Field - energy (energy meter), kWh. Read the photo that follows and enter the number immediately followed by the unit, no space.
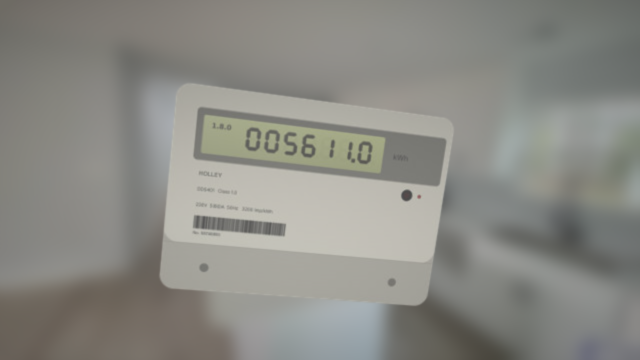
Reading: 5611.0kWh
